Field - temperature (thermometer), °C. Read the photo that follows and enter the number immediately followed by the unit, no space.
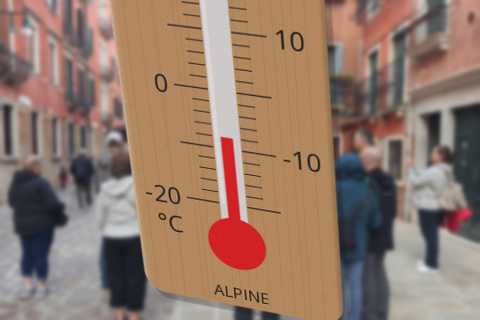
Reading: -8°C
